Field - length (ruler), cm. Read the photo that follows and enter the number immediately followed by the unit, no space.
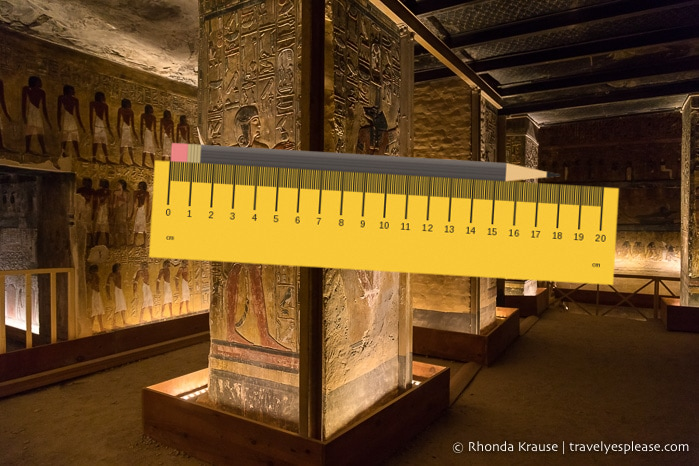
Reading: 18cm
